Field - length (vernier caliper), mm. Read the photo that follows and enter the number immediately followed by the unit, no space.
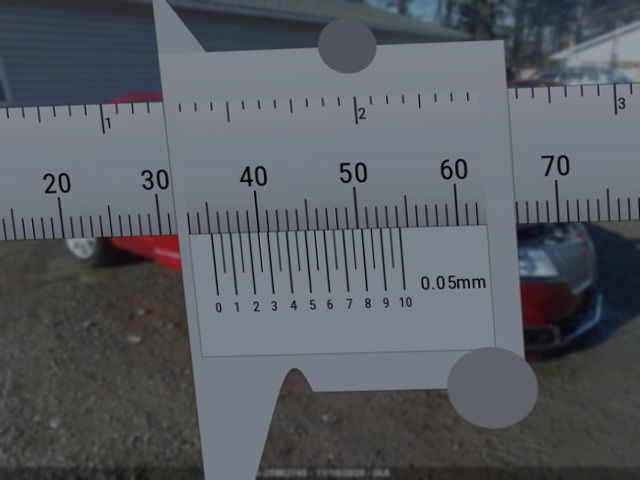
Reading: 35.2mm
